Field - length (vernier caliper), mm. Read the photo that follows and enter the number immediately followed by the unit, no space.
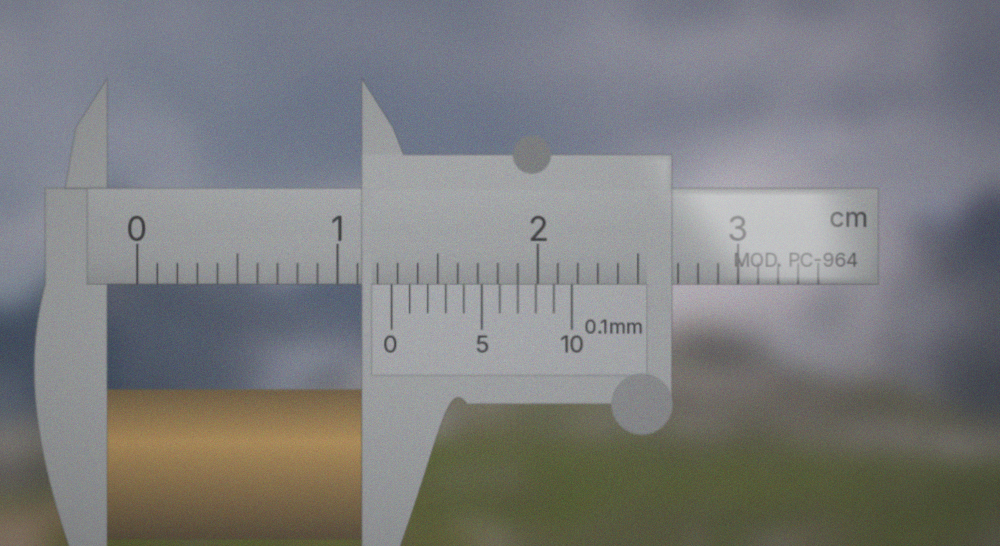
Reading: 12.7mm
